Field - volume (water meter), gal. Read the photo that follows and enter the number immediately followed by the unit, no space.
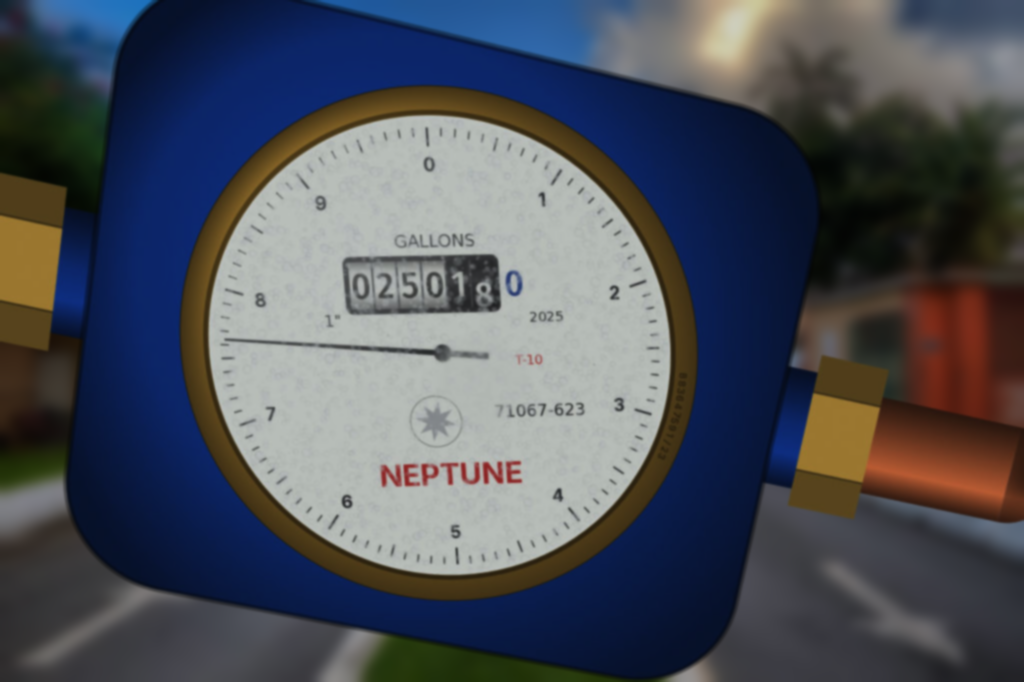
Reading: 250177.6gal
